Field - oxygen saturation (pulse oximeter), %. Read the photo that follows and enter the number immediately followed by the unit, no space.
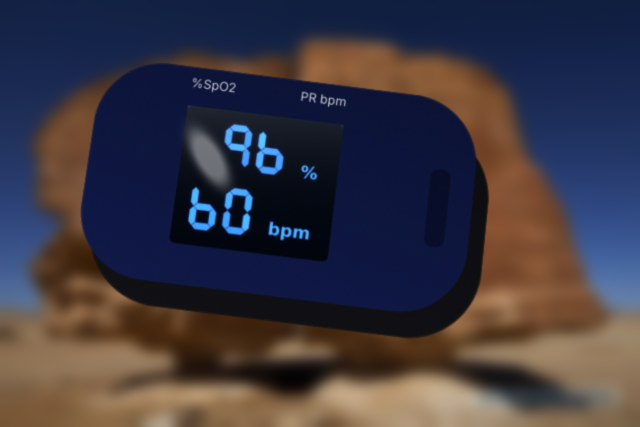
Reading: 96%
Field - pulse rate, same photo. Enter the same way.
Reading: 60bpm
